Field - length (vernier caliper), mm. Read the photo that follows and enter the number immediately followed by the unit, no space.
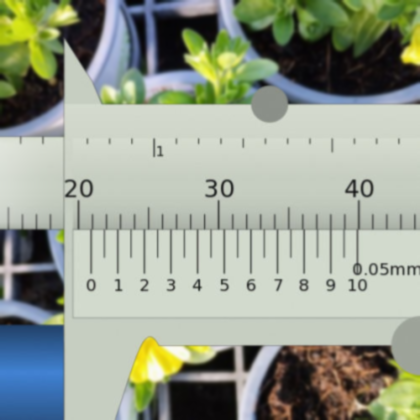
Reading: 20.9mm
